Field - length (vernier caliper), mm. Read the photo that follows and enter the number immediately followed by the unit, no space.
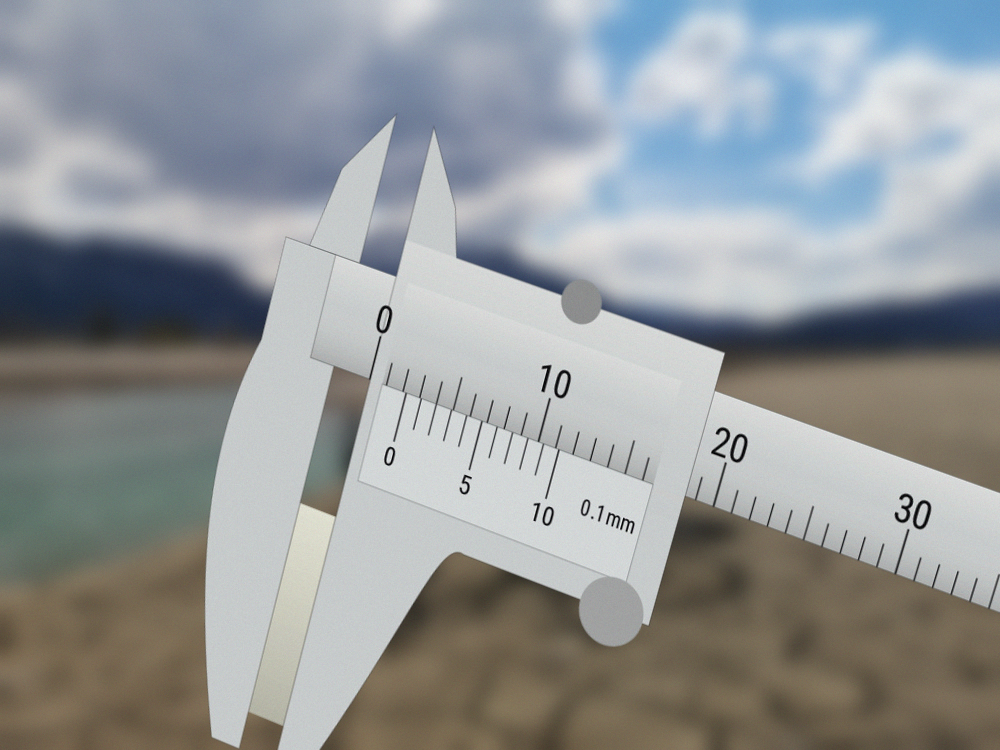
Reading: 2.2mm
